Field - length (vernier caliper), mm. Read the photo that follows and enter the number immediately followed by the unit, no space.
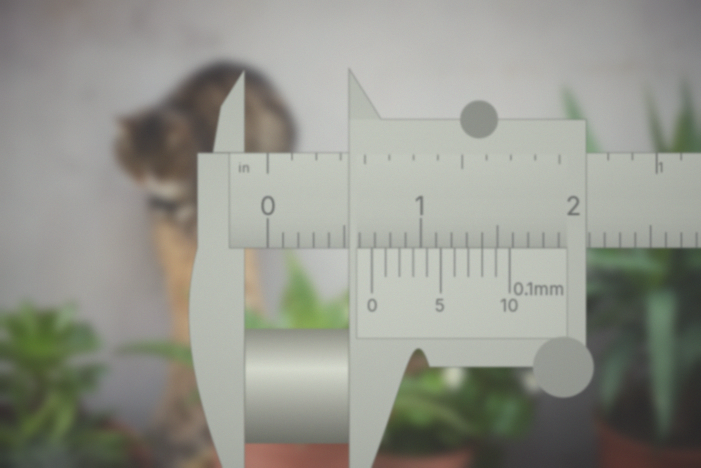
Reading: 6.8mm
